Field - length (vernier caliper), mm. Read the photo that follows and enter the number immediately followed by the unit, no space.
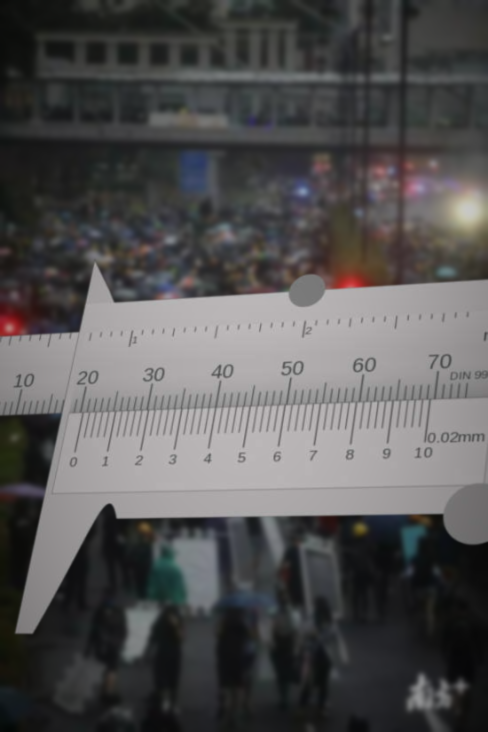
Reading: 20.4mm
